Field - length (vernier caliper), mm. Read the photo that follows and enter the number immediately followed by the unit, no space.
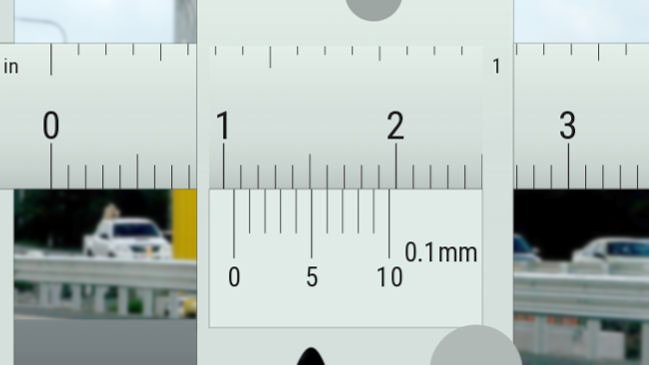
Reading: 10.6mm
